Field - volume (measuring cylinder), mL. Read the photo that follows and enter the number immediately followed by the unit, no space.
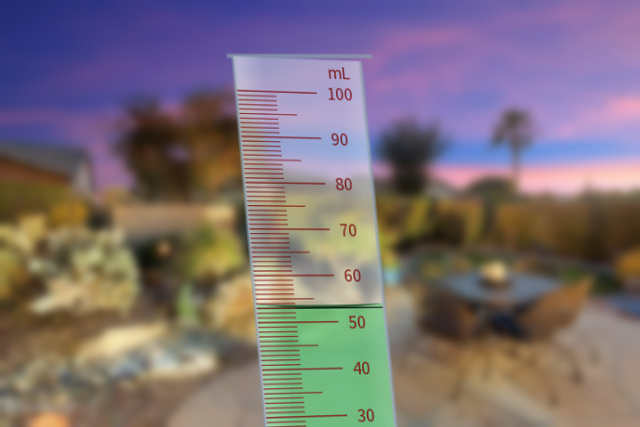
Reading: 53mL
